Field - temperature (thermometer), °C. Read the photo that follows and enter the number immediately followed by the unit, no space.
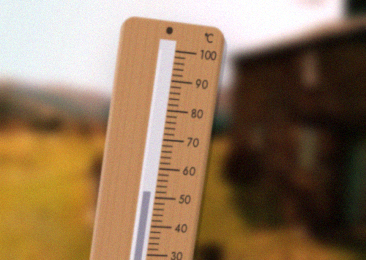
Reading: 52°C
